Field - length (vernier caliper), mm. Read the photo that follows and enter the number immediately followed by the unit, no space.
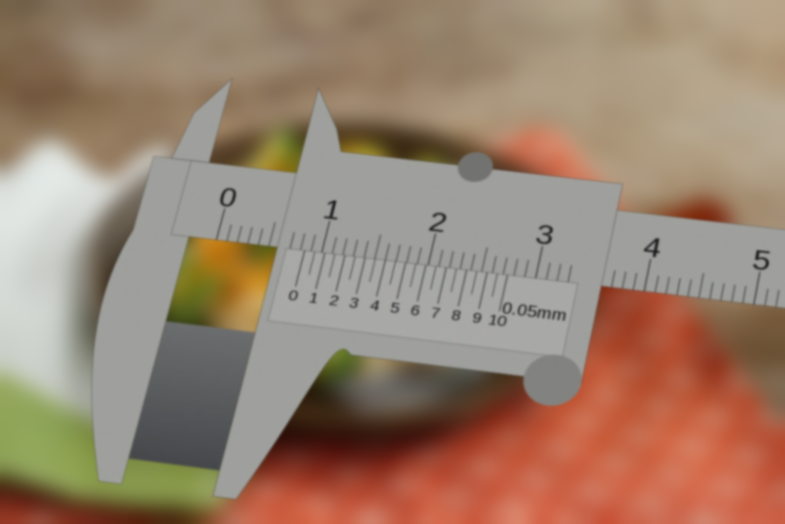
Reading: 8.4mm
